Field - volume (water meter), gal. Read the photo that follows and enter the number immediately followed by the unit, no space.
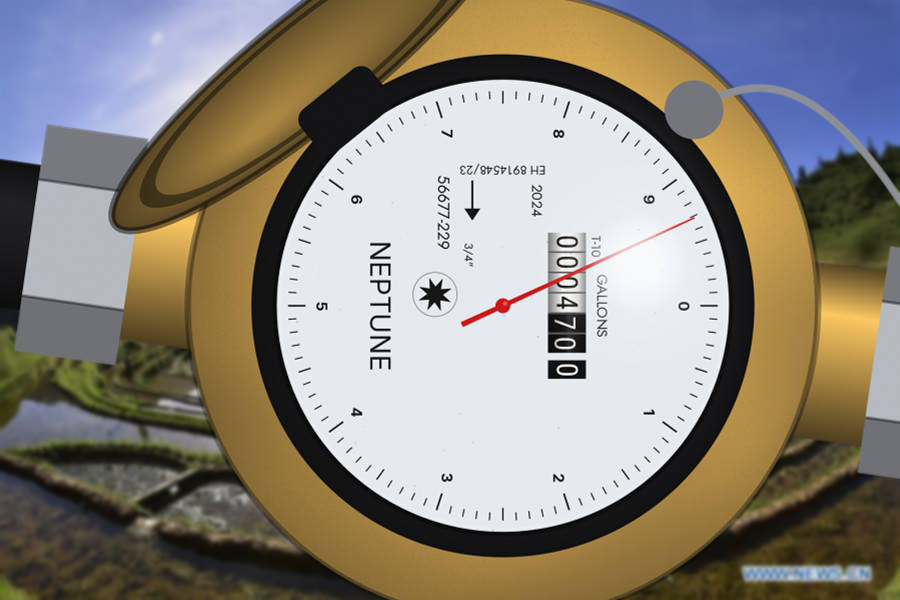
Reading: 4699.3gal
